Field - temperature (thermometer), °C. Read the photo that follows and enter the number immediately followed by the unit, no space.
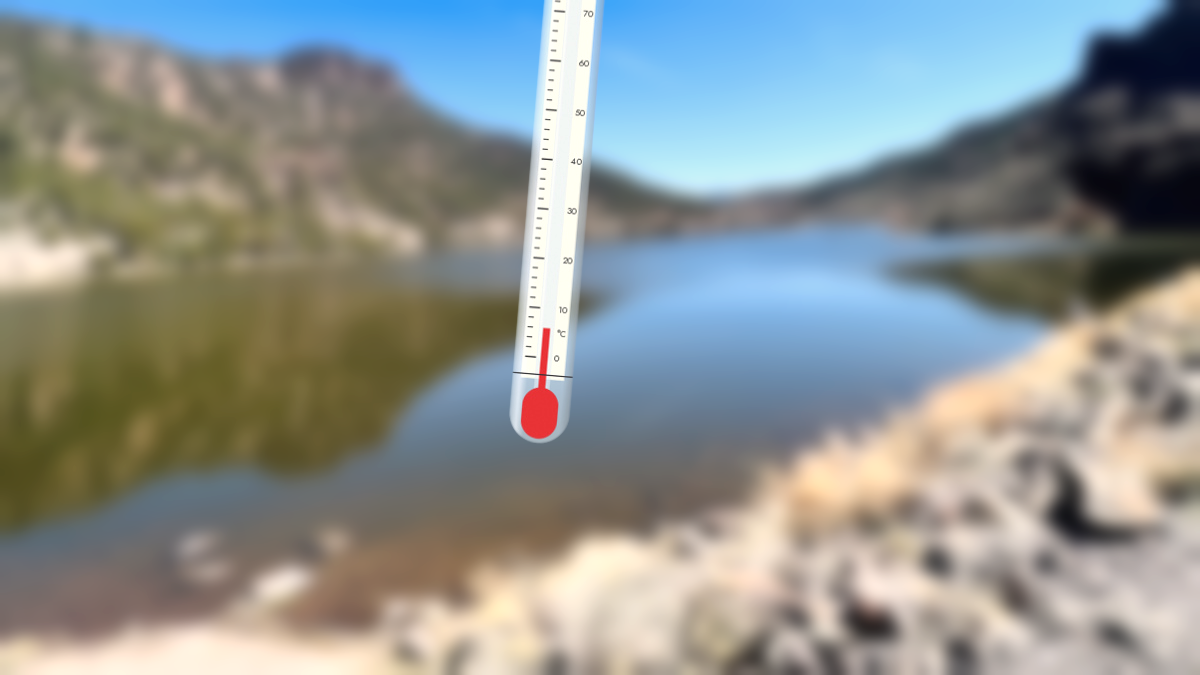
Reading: 6°C
